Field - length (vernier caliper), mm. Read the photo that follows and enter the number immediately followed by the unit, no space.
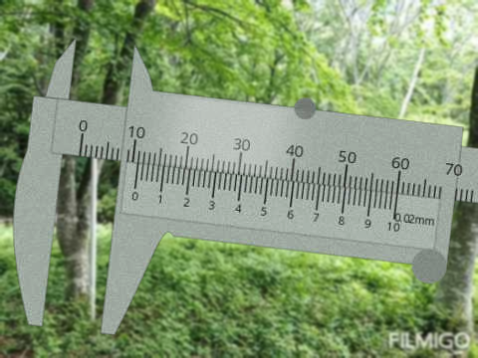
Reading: 11.0mm
